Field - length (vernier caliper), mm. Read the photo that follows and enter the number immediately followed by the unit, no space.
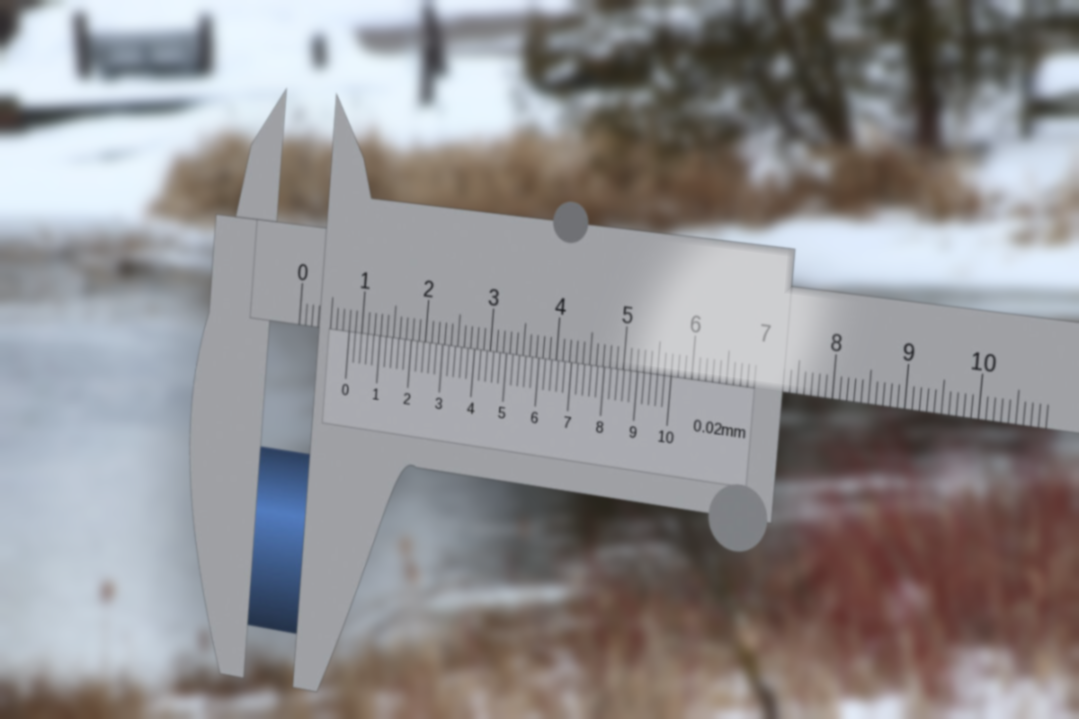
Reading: 8.0mm
